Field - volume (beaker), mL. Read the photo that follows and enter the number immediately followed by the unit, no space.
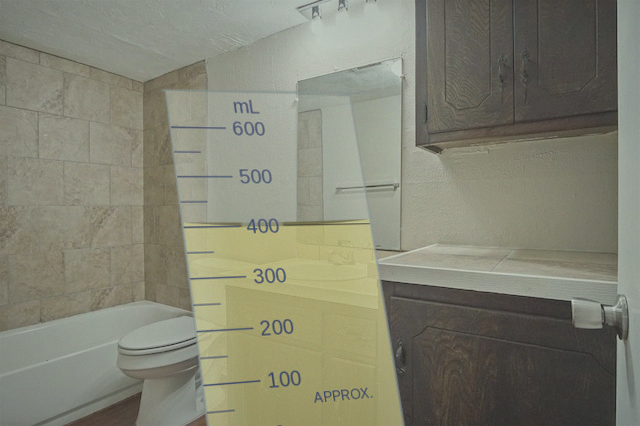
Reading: 400mL
